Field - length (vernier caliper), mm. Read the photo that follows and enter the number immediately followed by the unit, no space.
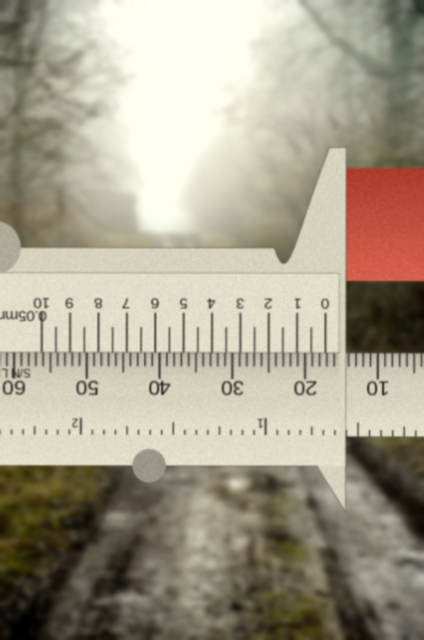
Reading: 17.2mm
